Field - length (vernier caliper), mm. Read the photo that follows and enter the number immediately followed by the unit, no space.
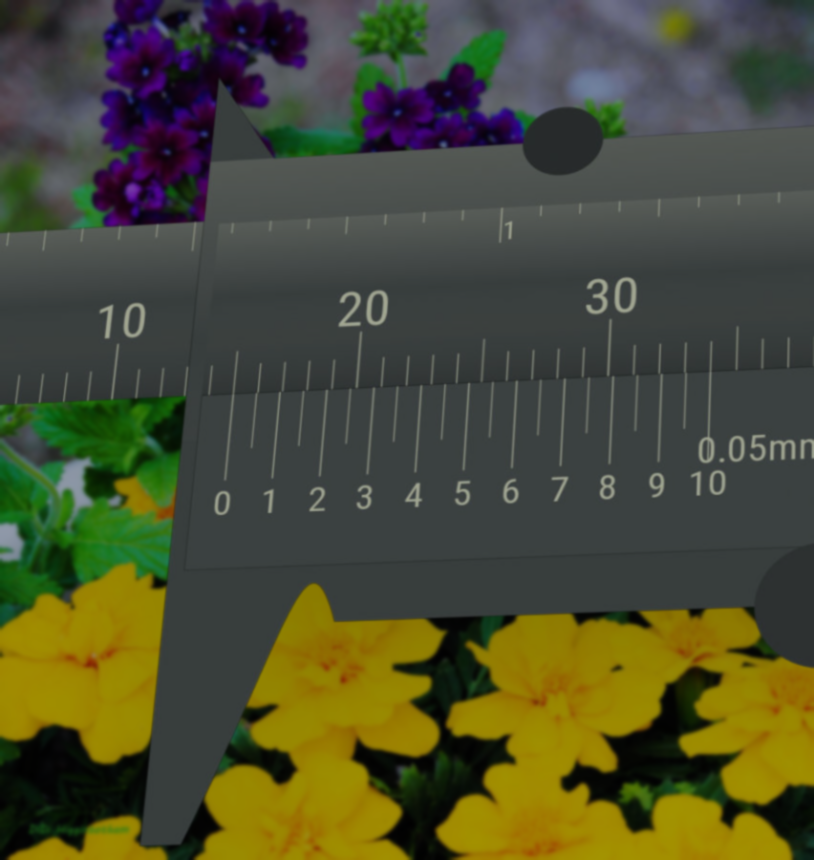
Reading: 15.0mm
